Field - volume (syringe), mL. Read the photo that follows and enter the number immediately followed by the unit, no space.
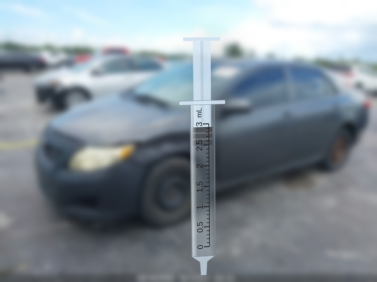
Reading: 2.5mL
